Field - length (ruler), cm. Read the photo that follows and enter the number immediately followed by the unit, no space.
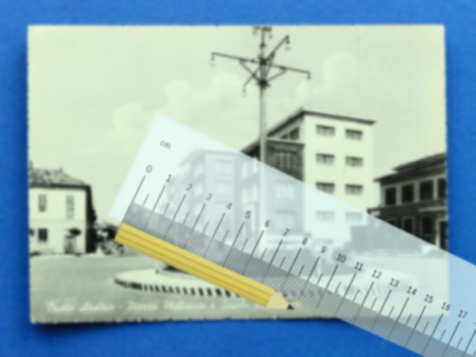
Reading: 9cm
